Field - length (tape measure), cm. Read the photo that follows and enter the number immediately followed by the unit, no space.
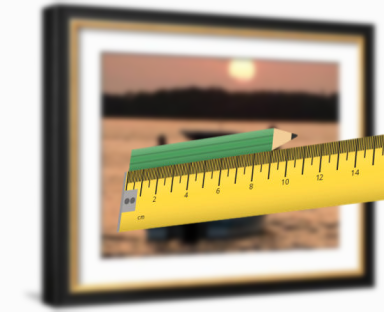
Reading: 10.5cm
